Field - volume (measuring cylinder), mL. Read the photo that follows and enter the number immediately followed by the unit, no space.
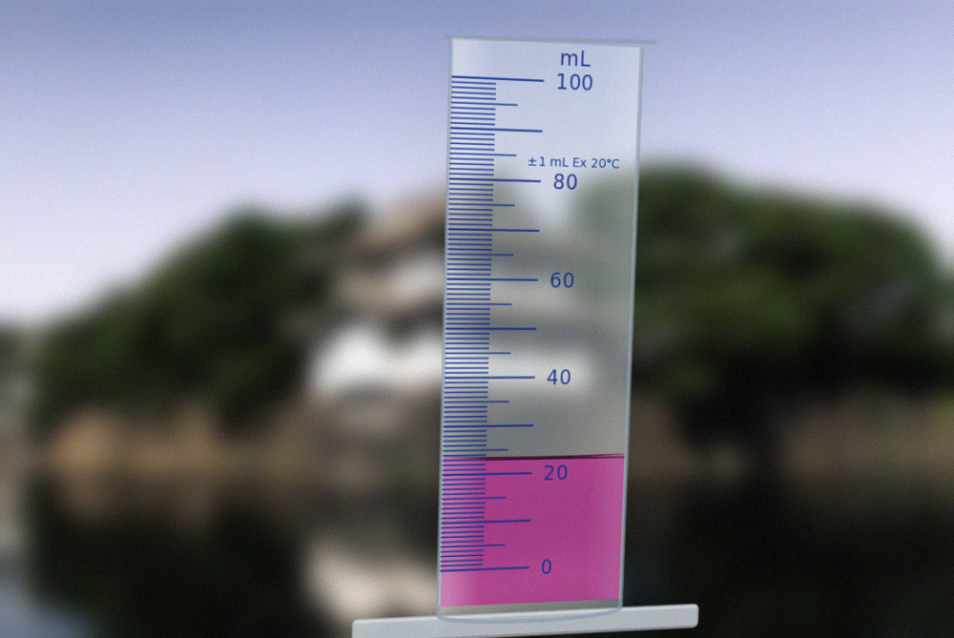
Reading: 23mL
